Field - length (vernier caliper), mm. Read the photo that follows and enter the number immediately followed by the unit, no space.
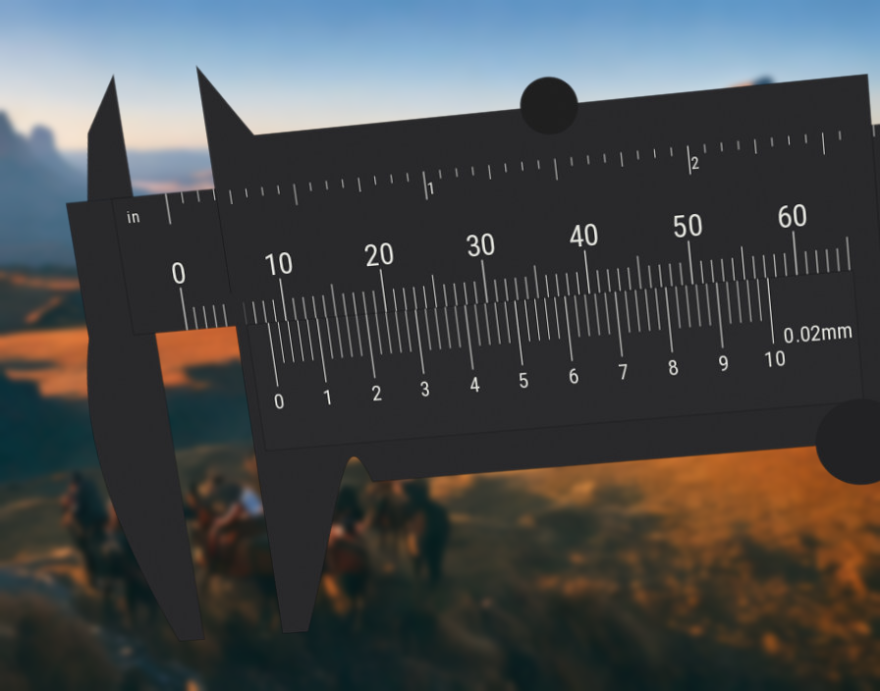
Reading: 8.2mm
